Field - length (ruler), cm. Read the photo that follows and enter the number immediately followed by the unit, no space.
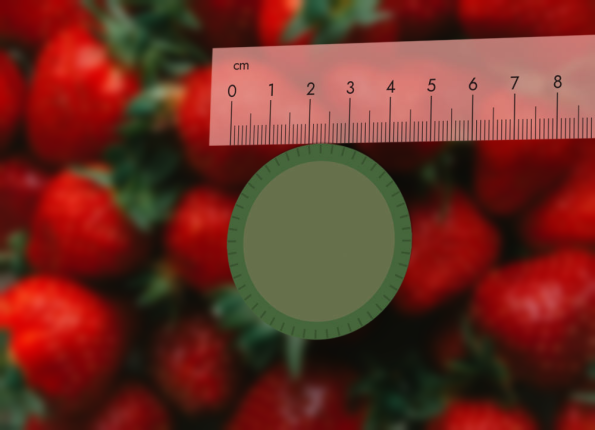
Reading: 4.6cm
